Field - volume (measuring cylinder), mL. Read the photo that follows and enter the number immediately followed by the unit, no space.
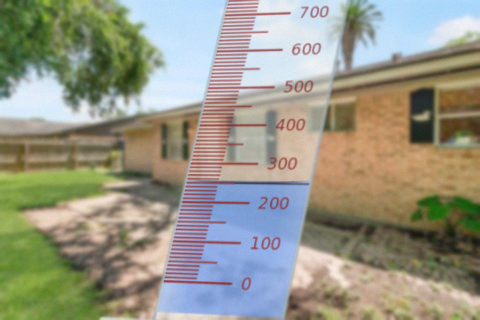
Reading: 250mL
